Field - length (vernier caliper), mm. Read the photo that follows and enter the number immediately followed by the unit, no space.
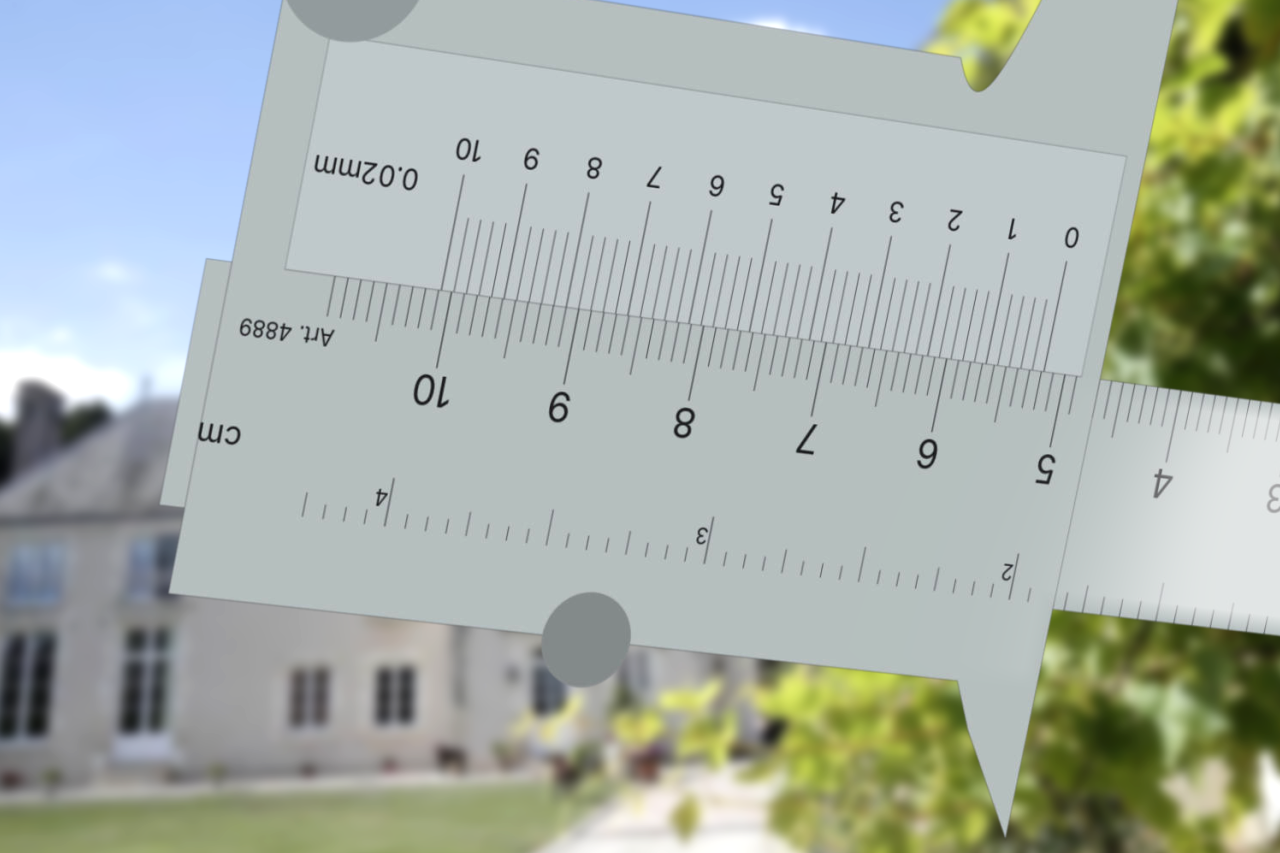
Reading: 51.8mm
